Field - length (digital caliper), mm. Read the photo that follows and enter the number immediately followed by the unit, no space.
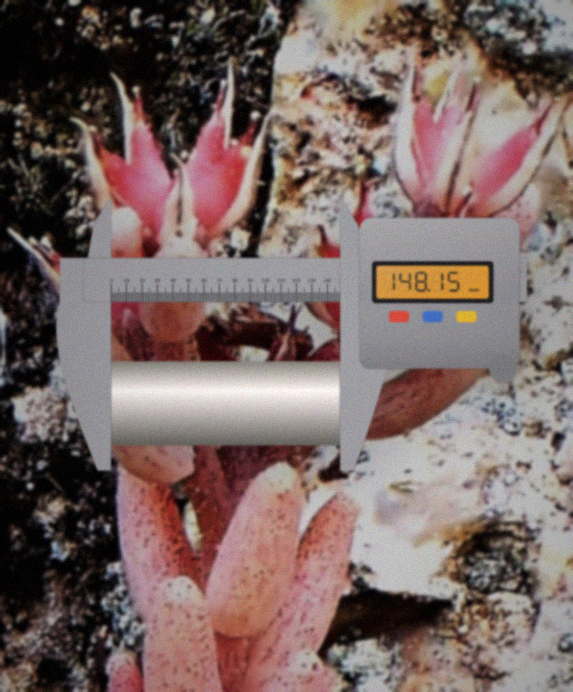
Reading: 148.15mm
